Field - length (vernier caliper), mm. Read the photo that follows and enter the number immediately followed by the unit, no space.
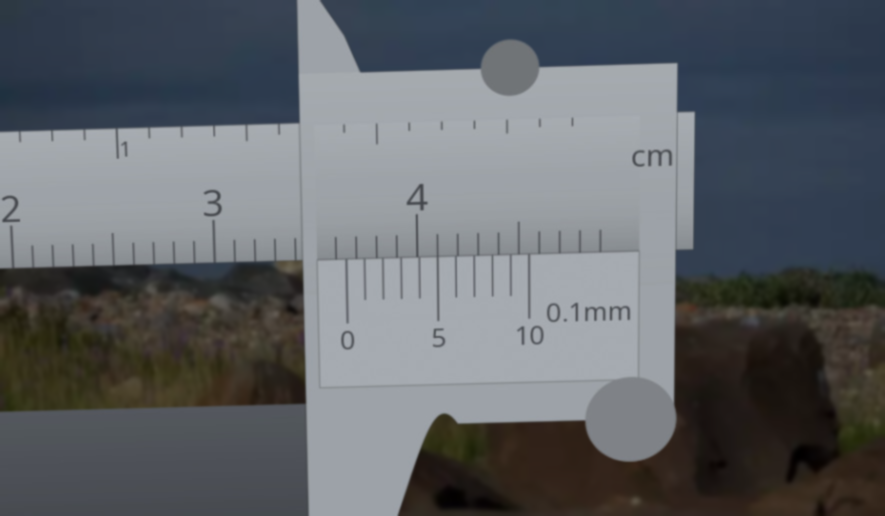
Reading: 36.5mm
